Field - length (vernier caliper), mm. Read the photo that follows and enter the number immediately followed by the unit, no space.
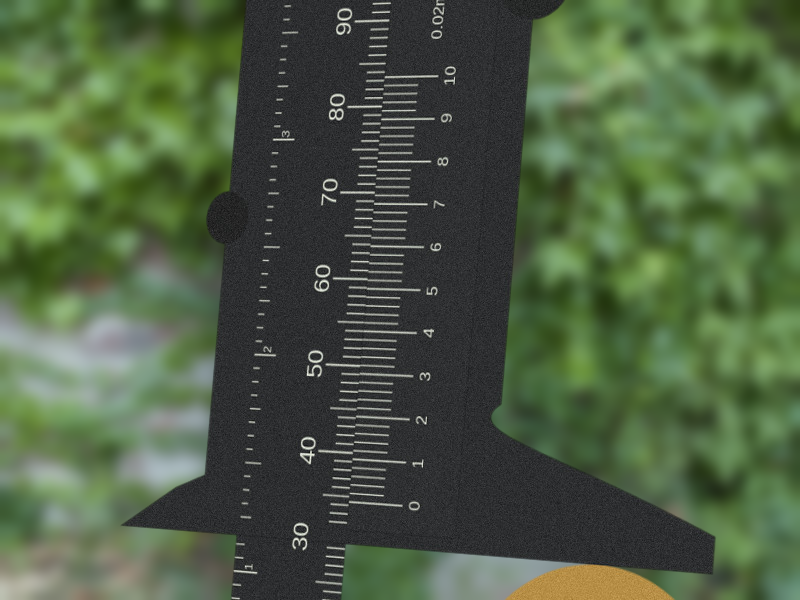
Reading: 34.4mm
